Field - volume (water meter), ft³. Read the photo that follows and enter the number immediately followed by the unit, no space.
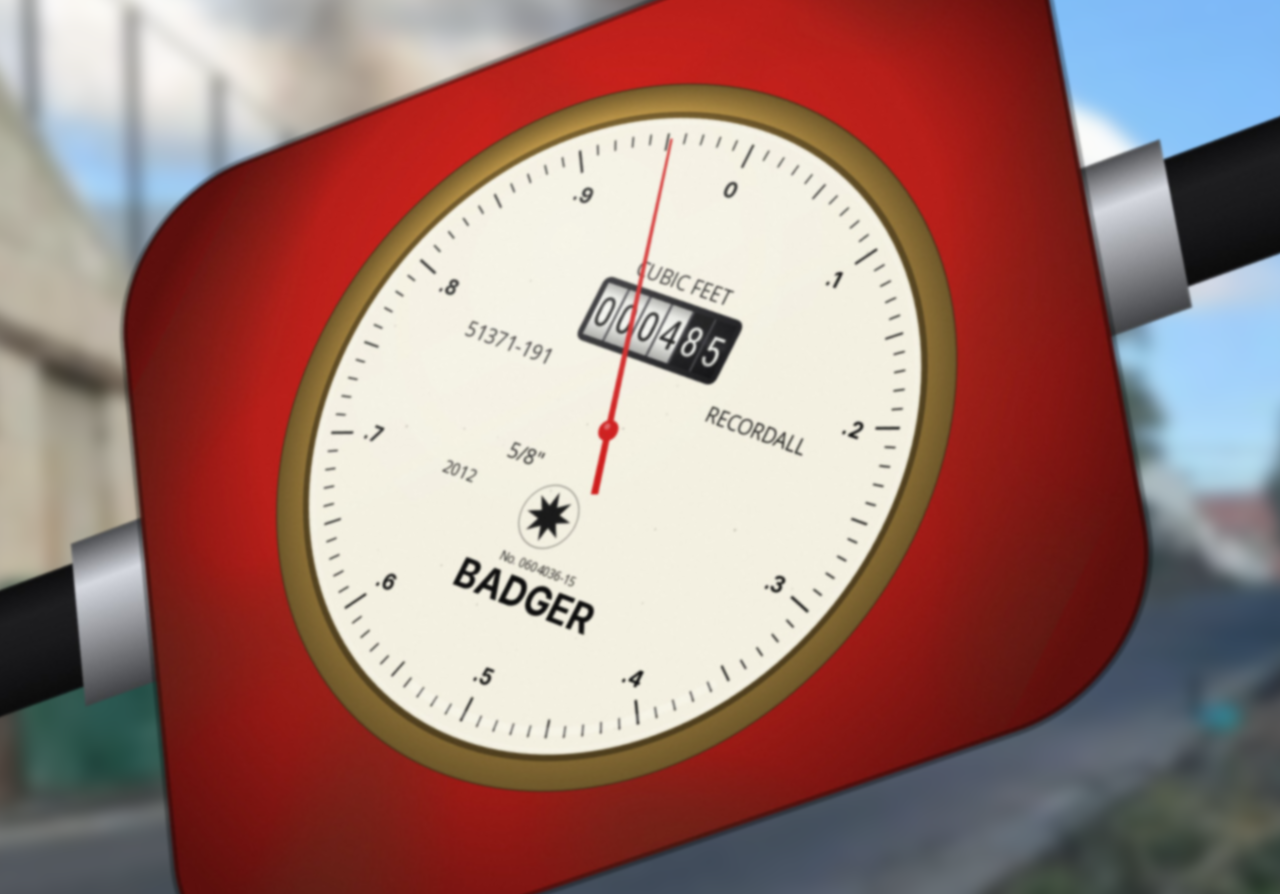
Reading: 484.95ft³
